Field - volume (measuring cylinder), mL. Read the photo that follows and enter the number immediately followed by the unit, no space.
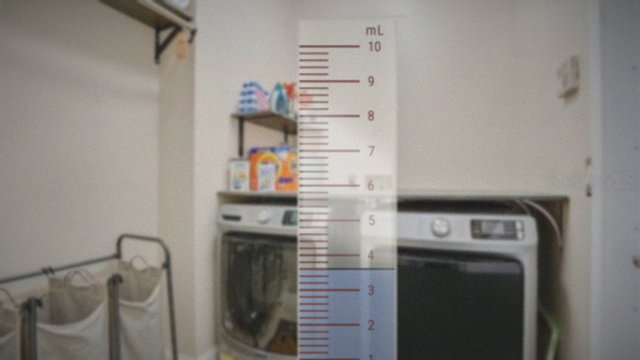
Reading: 3.6mL
